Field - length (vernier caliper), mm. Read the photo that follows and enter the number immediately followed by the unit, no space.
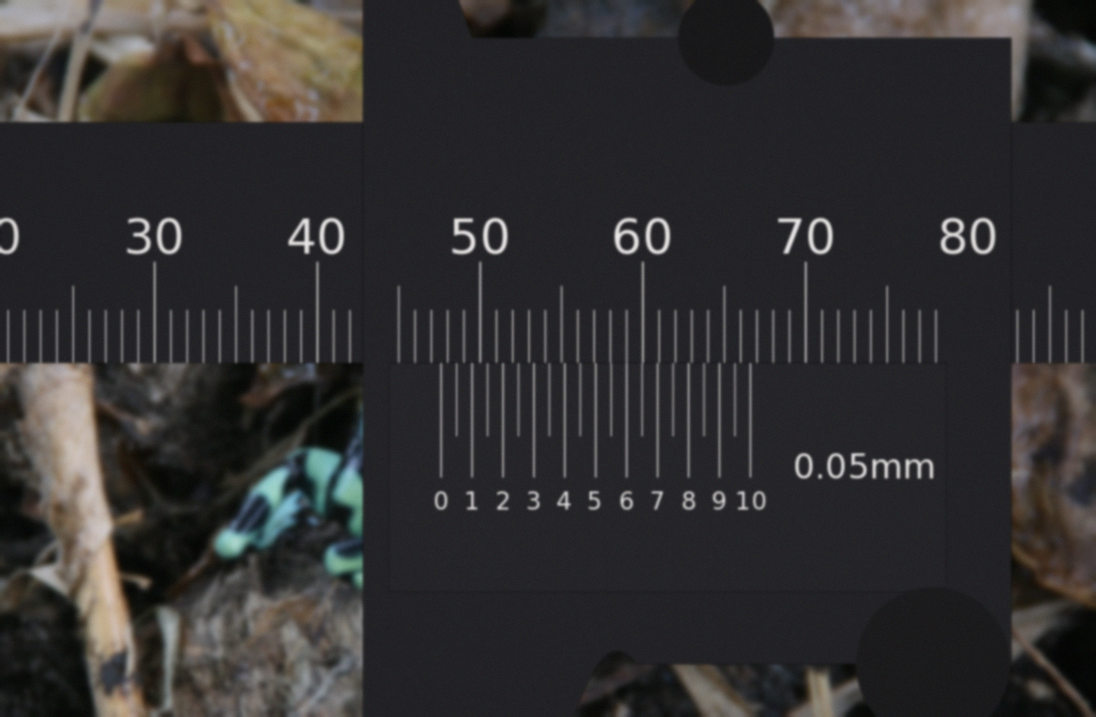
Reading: 47.6mm
